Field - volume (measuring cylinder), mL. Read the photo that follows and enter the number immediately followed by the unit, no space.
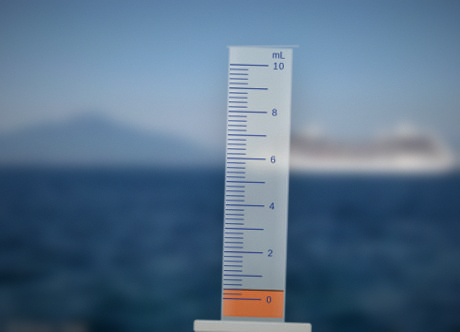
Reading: 0.4mL
